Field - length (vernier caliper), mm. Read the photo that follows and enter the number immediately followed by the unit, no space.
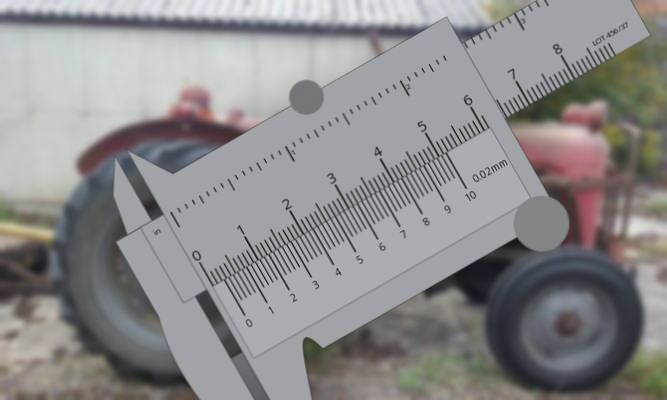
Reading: 2.5mm
